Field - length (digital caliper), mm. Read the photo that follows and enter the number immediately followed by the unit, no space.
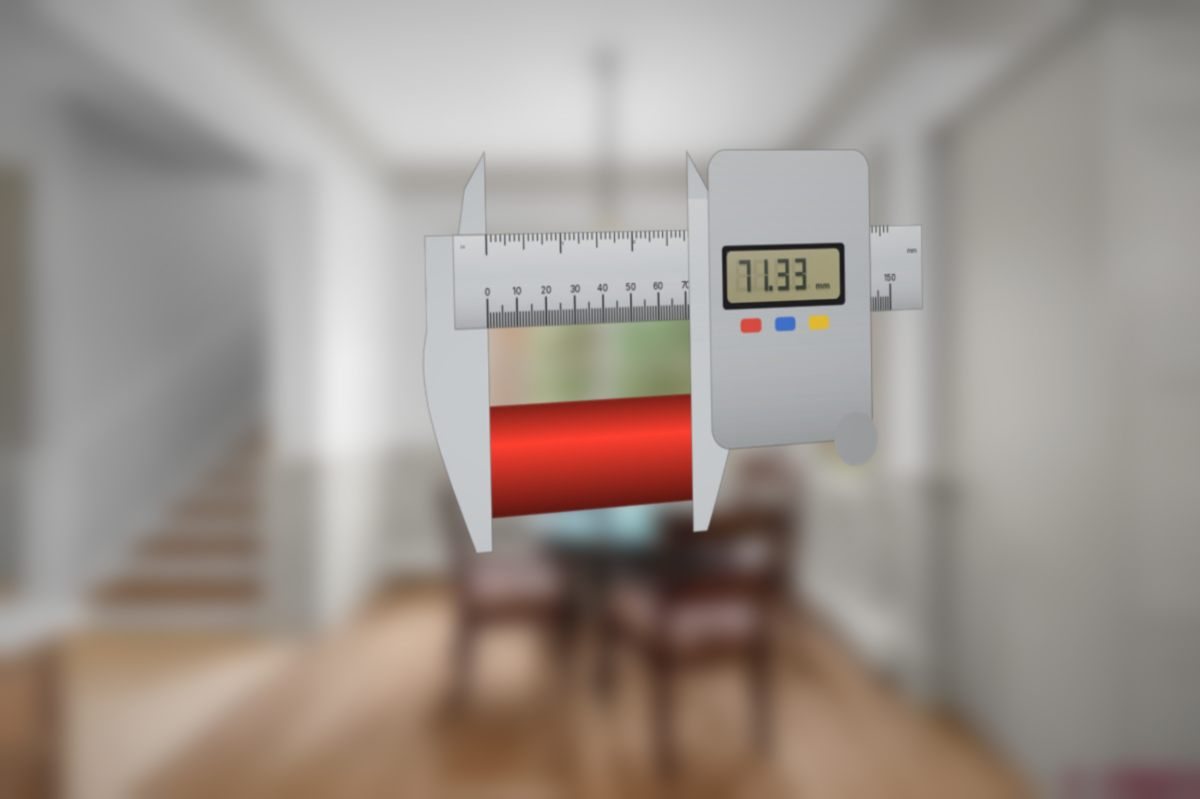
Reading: 71.33mm
